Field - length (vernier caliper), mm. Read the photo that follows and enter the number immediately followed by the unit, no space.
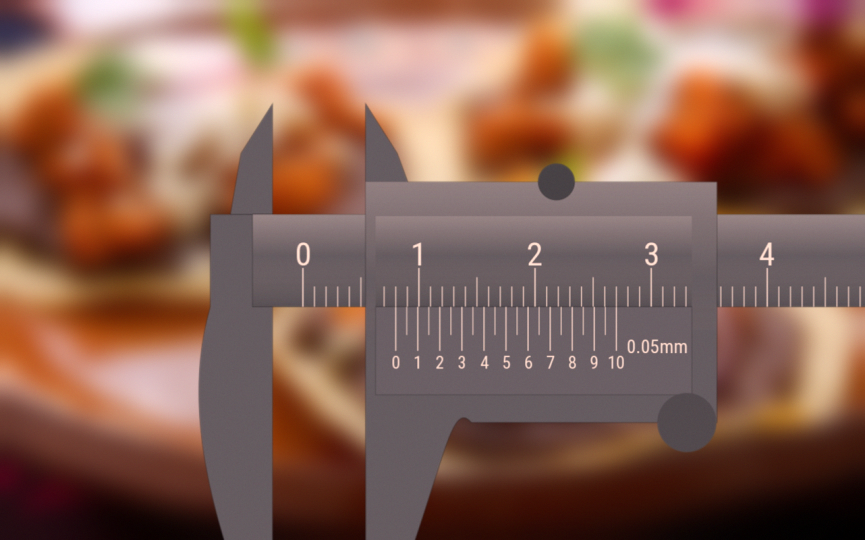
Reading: 8.0mm
